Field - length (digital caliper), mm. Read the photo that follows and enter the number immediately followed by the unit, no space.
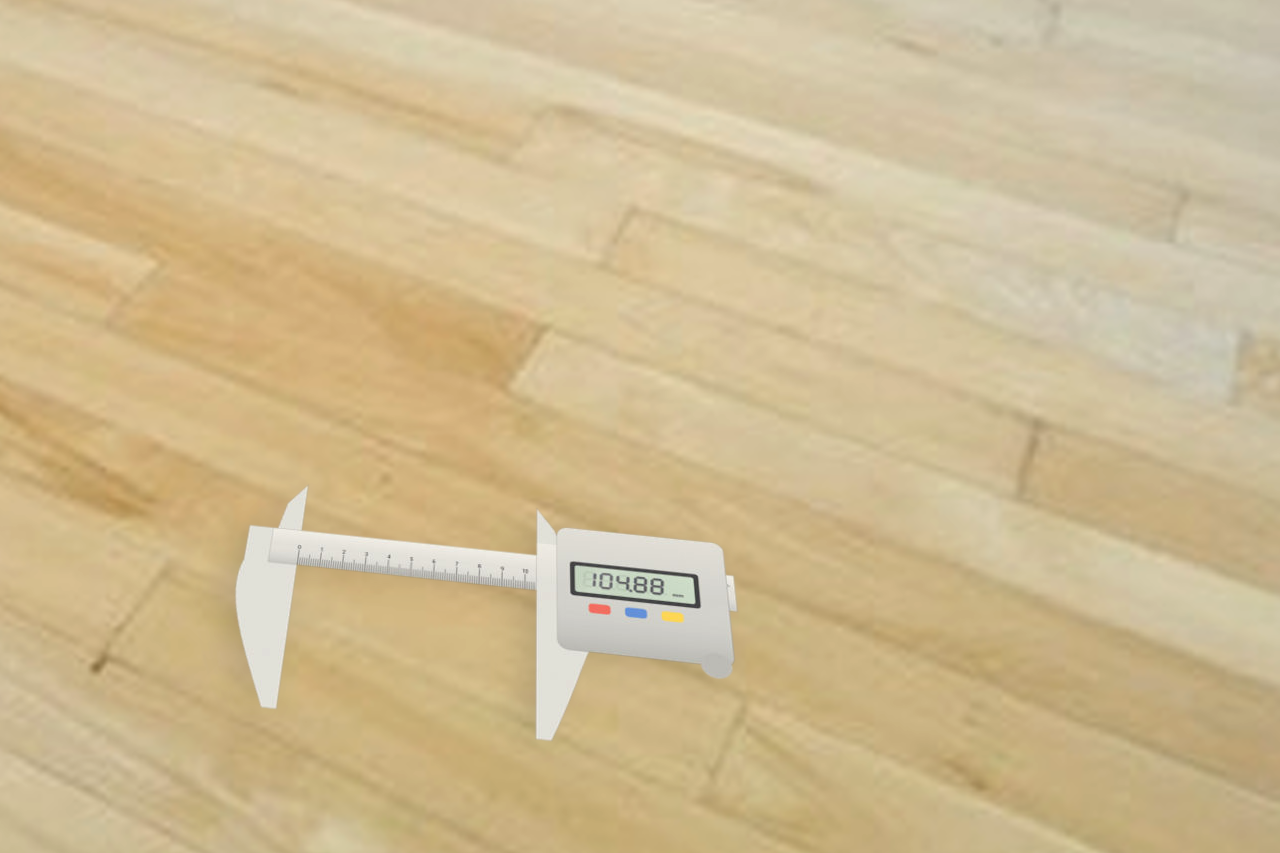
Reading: 104.88mm
